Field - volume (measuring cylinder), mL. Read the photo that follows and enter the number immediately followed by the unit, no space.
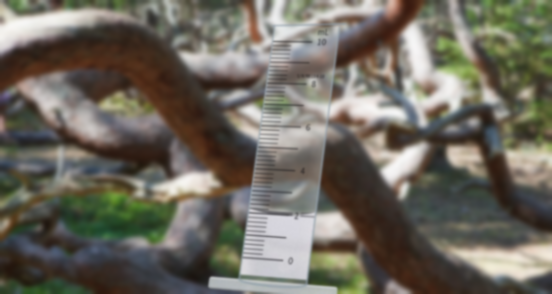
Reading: 2mL
